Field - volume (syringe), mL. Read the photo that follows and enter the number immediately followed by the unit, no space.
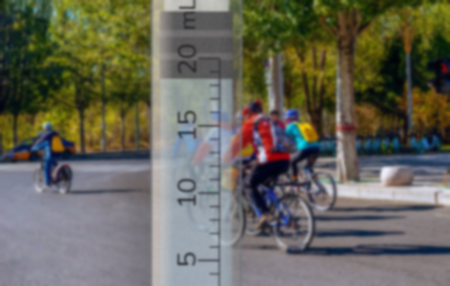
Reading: 18.5mL
